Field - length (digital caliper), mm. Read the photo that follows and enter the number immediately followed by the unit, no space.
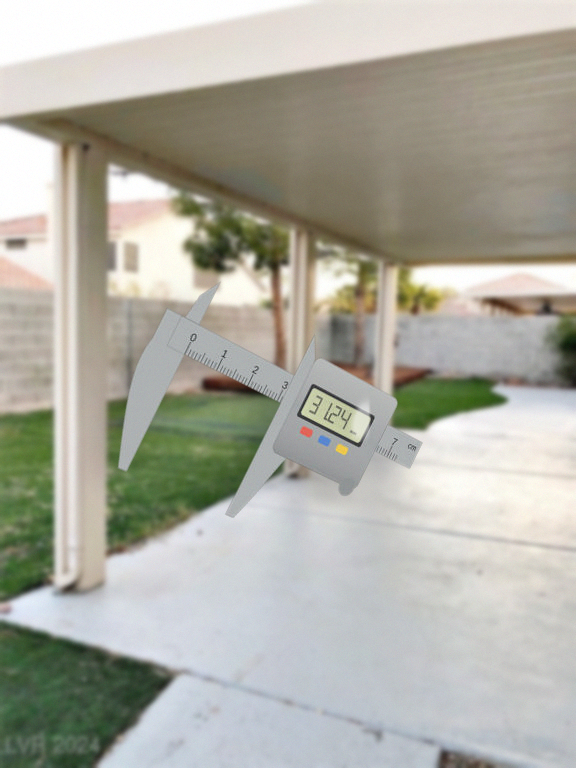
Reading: 31.24mm
